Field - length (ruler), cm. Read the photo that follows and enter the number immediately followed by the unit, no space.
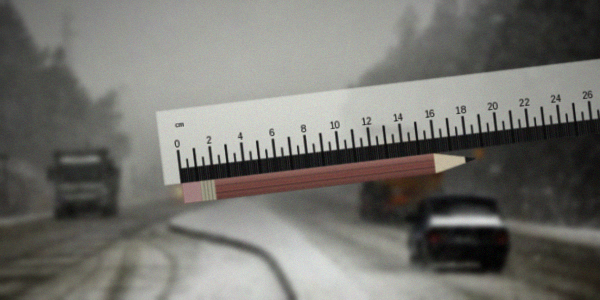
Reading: 18.5cm
